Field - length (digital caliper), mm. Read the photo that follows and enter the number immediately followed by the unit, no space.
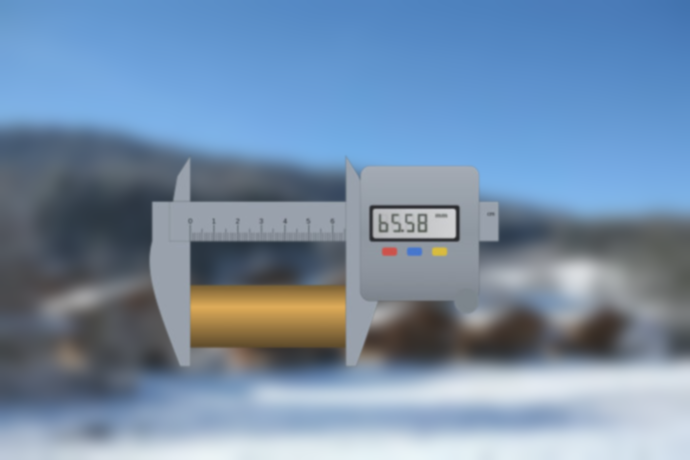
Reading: 65.58mm
